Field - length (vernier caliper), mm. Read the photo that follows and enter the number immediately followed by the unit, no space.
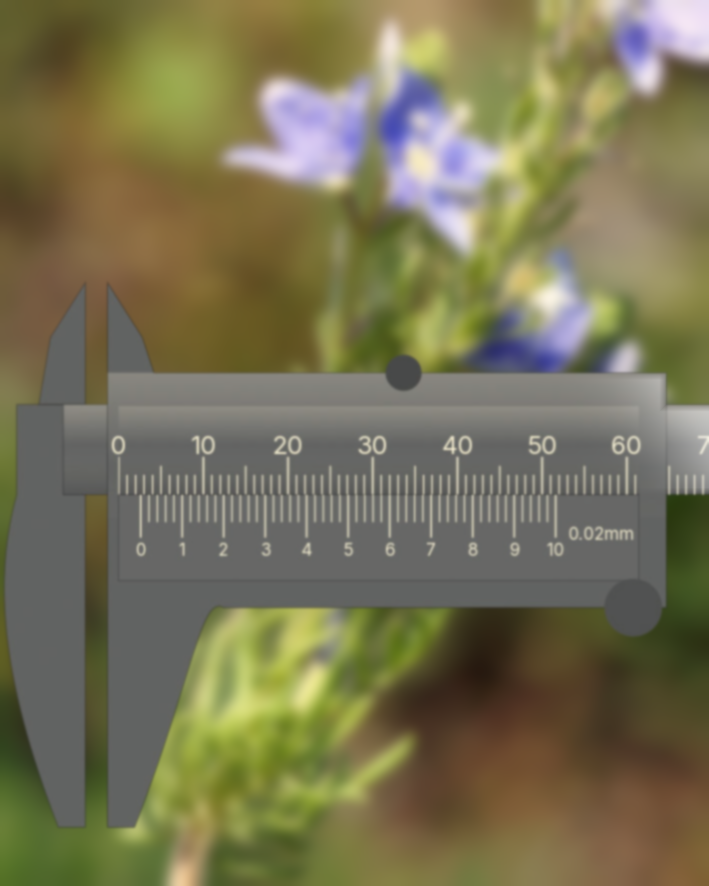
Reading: 2.6mm
